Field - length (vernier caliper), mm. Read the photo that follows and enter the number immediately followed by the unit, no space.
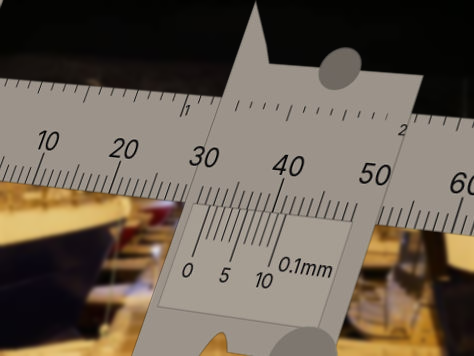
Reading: 32.6mm
